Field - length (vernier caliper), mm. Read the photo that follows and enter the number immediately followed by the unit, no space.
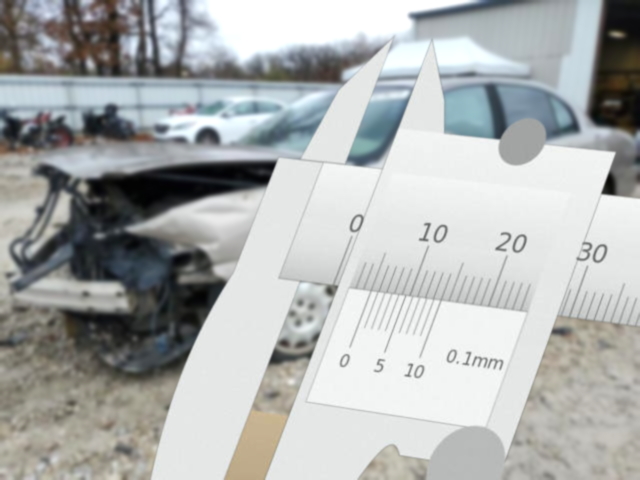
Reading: 5.0mm
